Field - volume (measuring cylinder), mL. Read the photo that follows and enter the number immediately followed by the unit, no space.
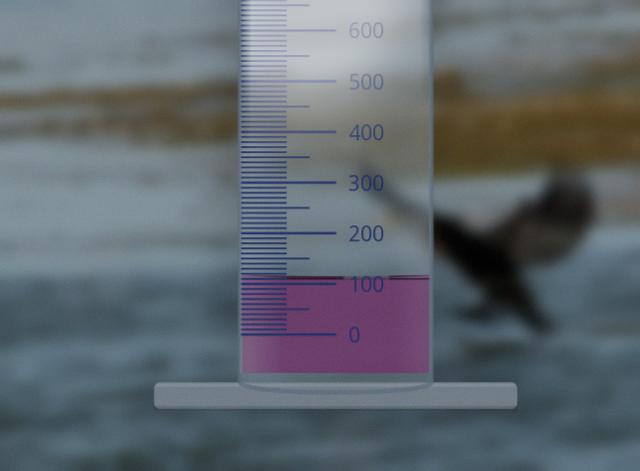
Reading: 110mL
